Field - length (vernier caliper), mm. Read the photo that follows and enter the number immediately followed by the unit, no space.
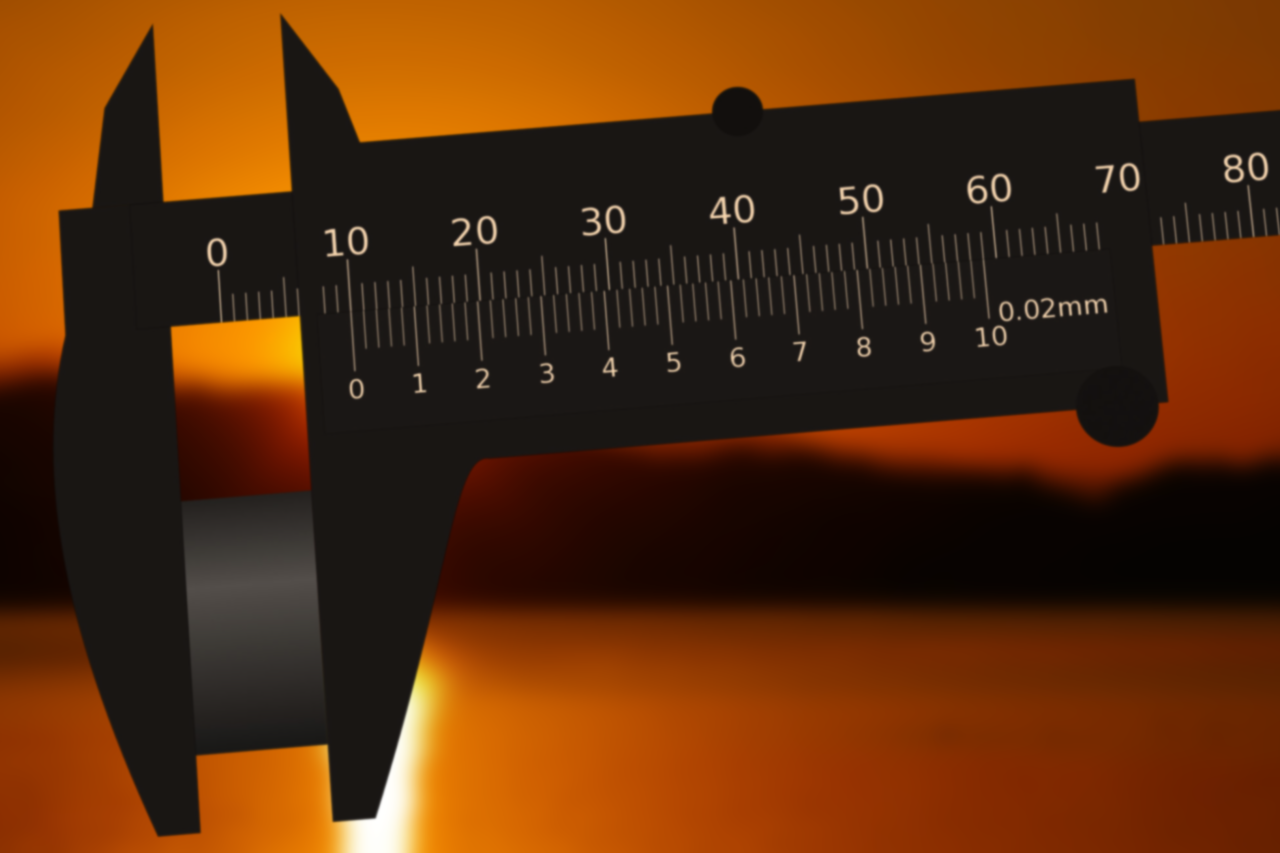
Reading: 10.0mm
